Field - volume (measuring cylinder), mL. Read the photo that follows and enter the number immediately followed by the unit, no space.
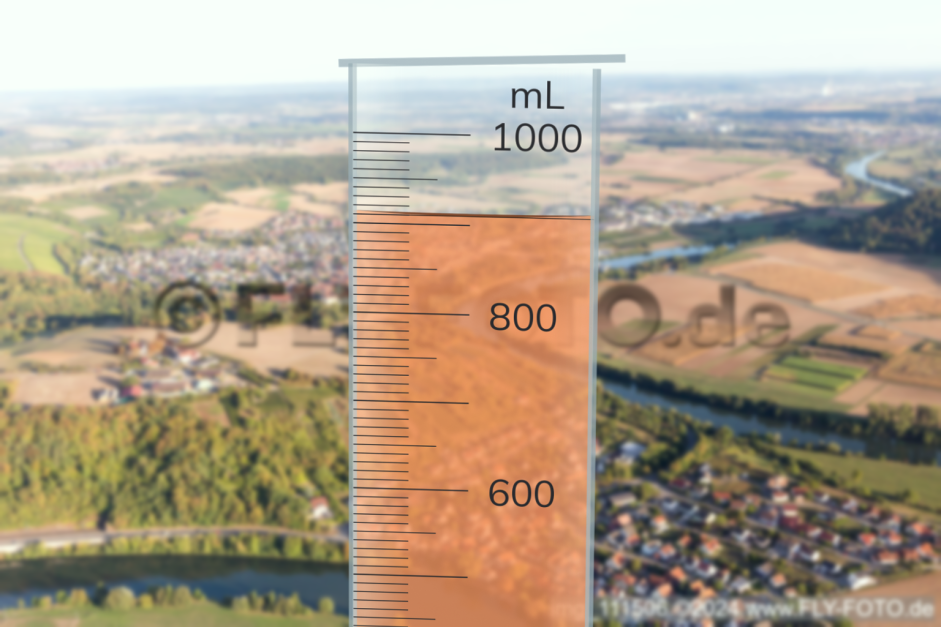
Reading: 910mL
